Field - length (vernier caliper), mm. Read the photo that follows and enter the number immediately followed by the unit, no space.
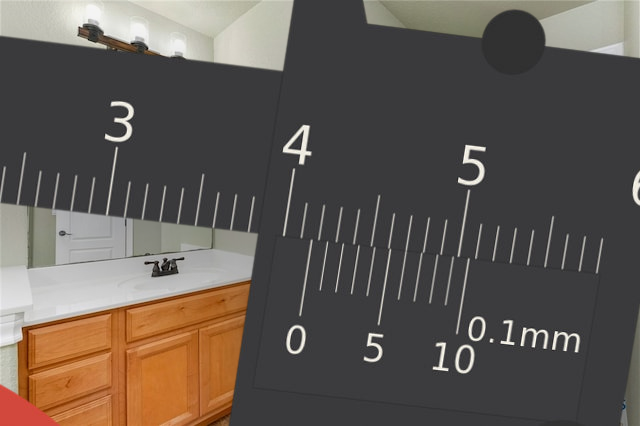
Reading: 41.6mm
